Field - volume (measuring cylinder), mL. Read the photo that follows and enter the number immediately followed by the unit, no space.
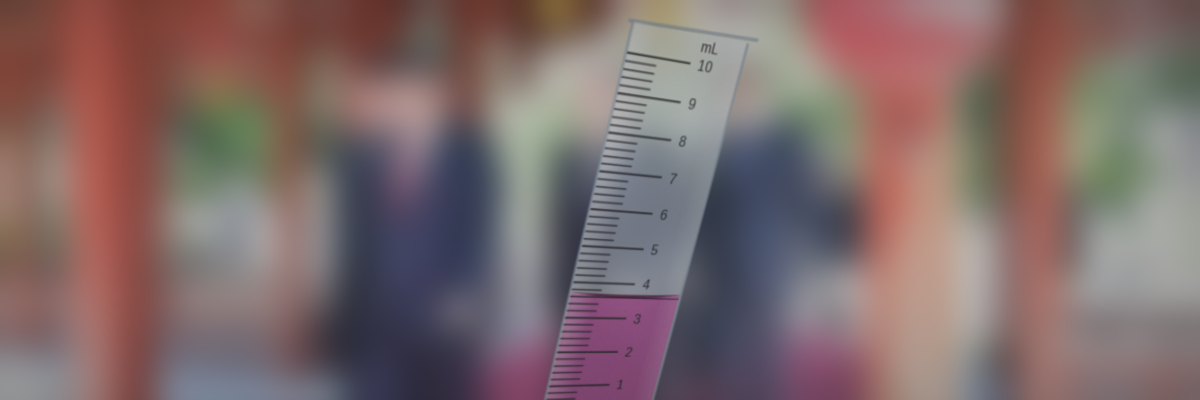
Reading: 3.6mL
